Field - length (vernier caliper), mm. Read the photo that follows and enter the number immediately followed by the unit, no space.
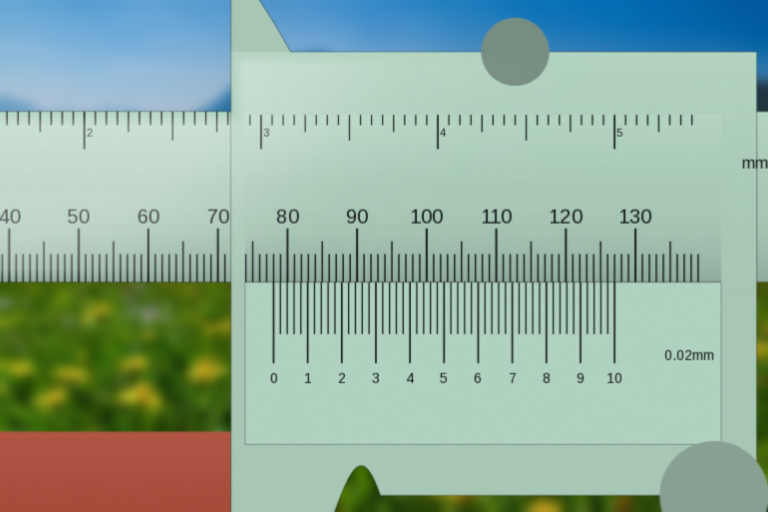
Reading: 78.0mm
